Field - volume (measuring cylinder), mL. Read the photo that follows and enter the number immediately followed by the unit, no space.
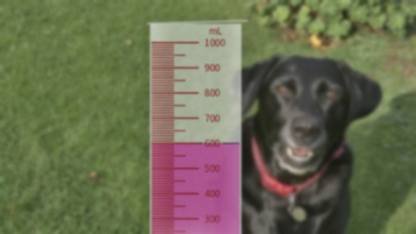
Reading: 600mL
